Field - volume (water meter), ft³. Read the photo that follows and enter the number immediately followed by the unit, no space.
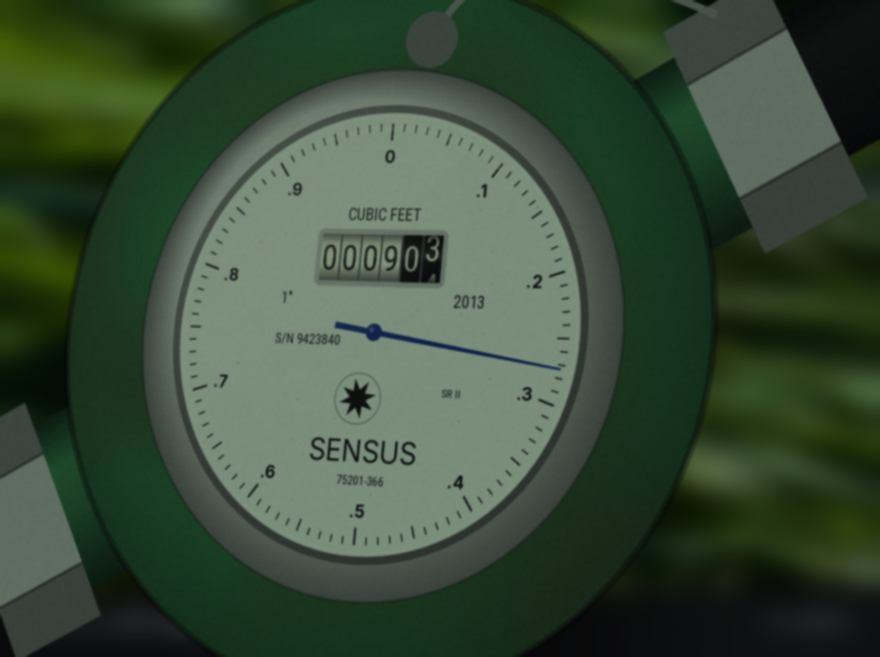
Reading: 903.27ft³
